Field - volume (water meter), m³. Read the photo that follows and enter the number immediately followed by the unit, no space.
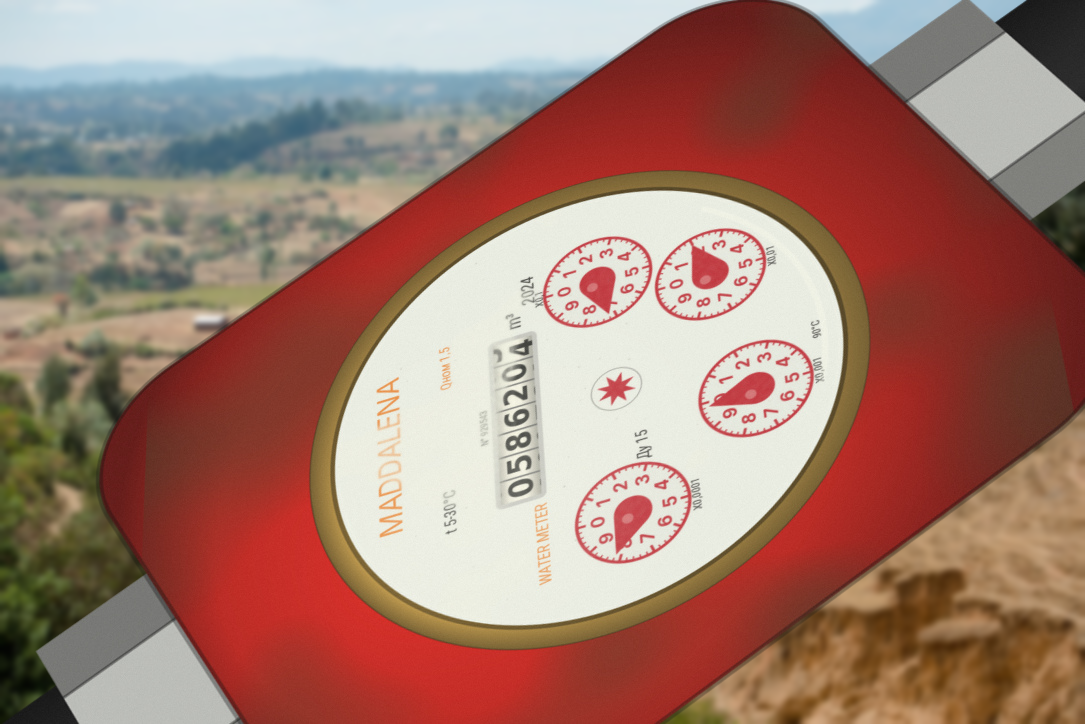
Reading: 586203.7198m³
